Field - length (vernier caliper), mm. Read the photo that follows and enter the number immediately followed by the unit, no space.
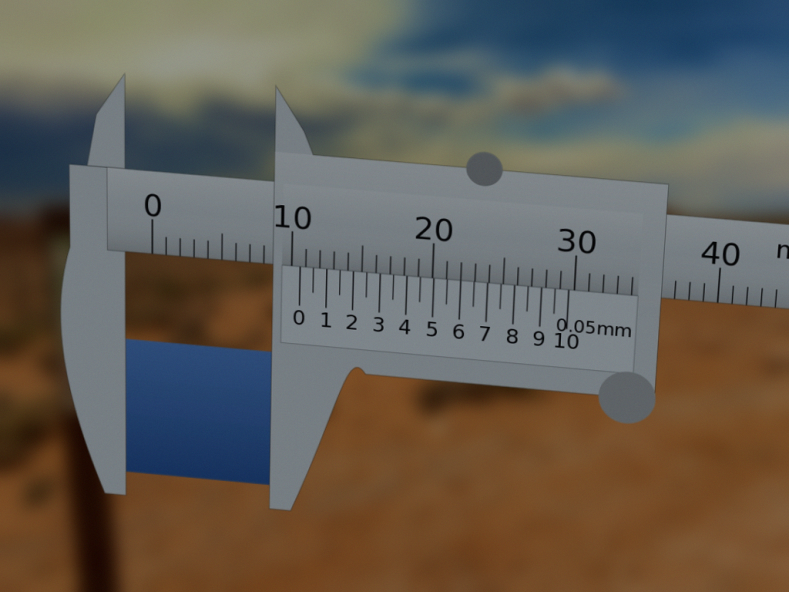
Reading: 10.6mm
